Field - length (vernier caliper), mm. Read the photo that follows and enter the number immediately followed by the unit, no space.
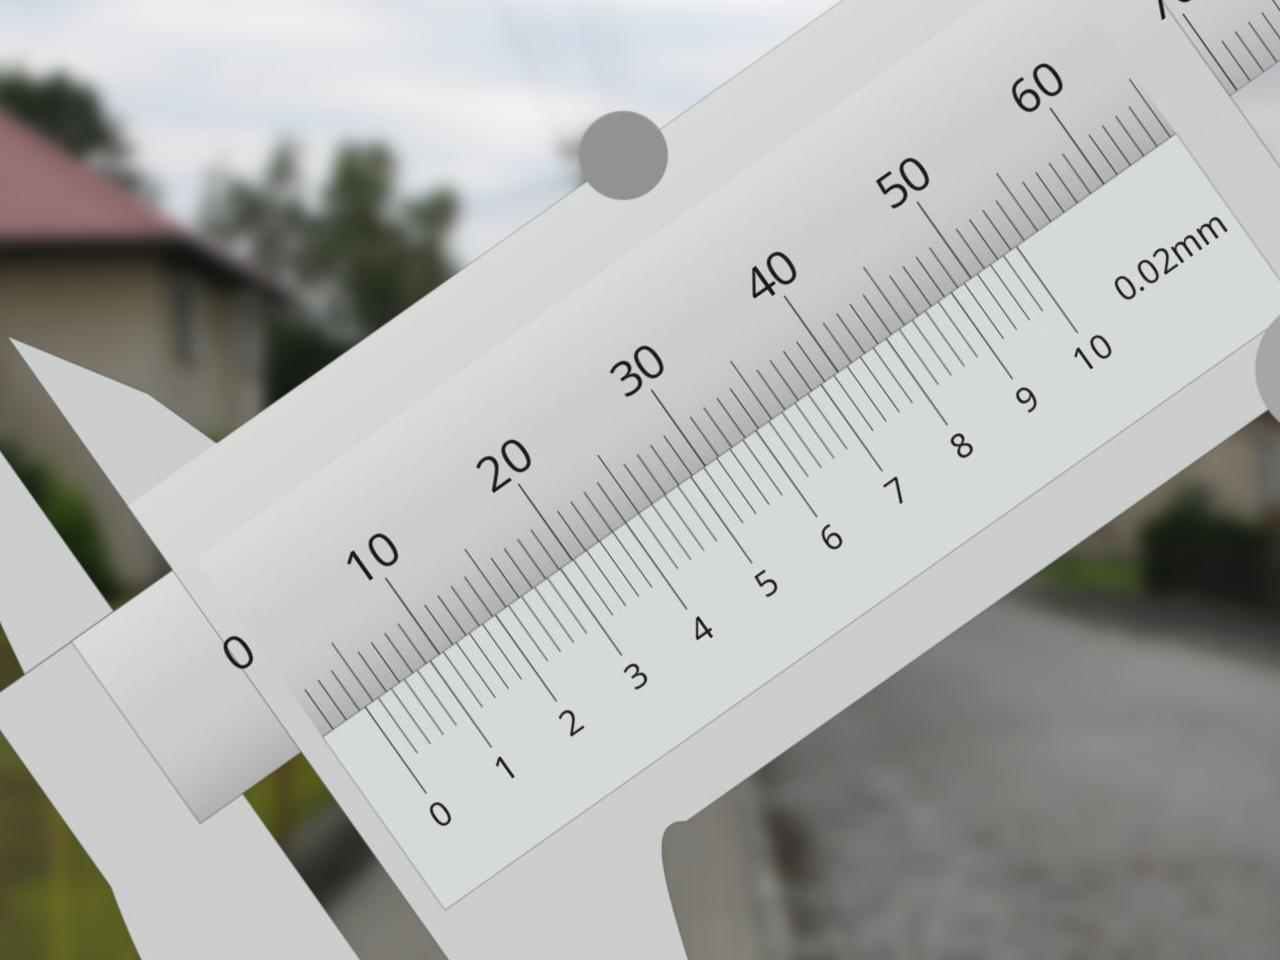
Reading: 4.4mm
